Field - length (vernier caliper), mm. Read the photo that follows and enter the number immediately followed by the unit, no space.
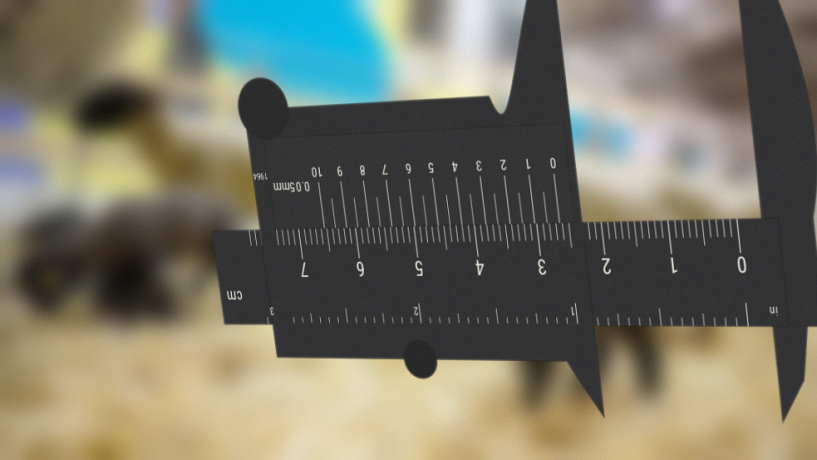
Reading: 26.4mm
